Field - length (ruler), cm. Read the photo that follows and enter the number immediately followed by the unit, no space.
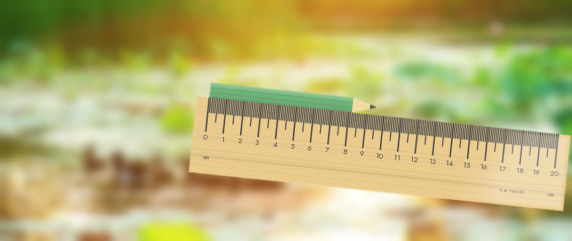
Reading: 9.5cm
